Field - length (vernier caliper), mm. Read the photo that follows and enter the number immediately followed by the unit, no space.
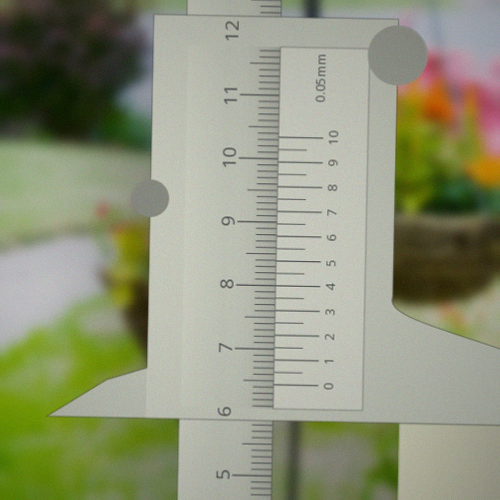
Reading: 64.4mm
